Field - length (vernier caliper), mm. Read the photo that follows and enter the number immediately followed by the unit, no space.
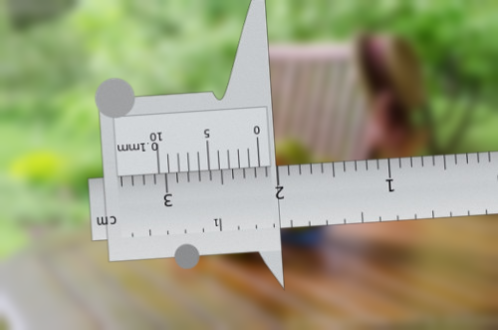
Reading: 21.6mm
